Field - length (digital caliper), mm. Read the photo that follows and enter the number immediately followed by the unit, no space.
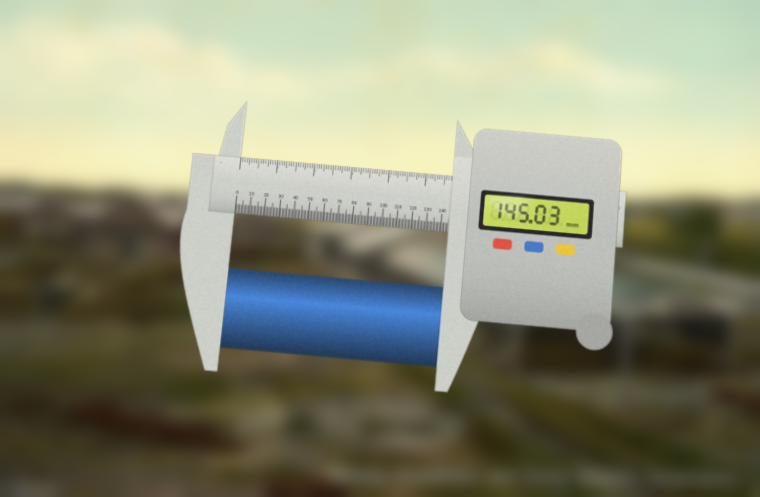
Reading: 145.03mm
